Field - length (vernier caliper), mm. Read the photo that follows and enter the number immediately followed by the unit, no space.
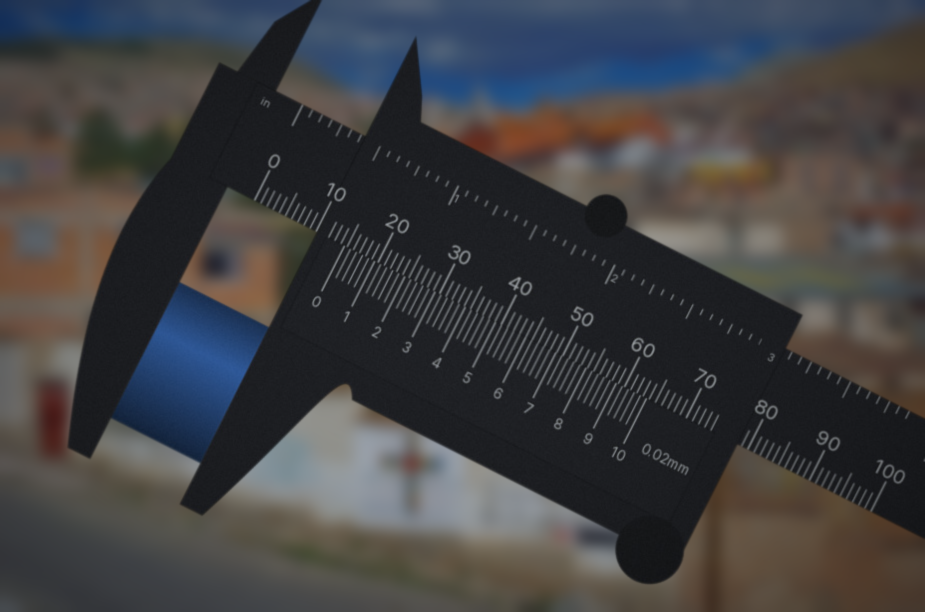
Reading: 14.6mm
